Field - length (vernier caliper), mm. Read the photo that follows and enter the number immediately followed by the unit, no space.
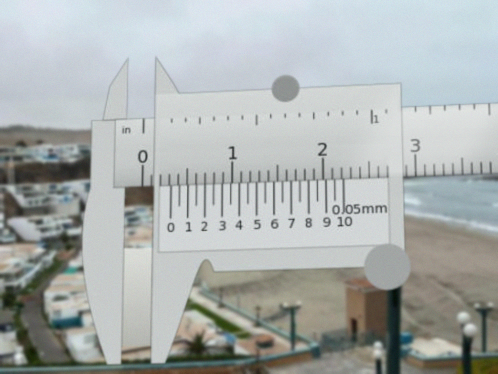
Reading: 3.2mm
